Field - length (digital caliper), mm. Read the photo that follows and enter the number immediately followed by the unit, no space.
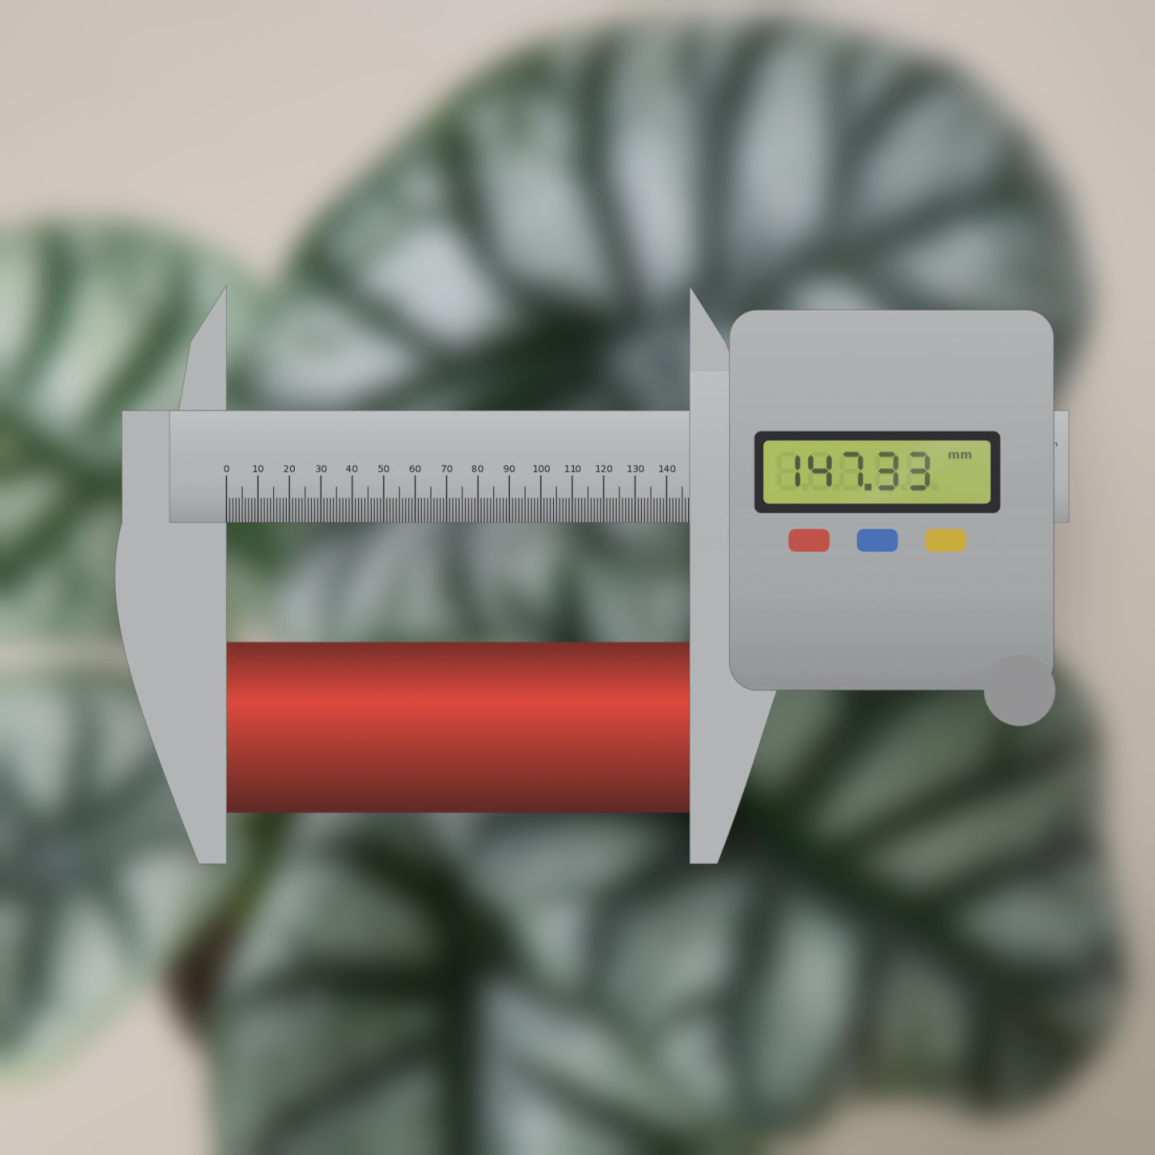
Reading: 147.33mm
